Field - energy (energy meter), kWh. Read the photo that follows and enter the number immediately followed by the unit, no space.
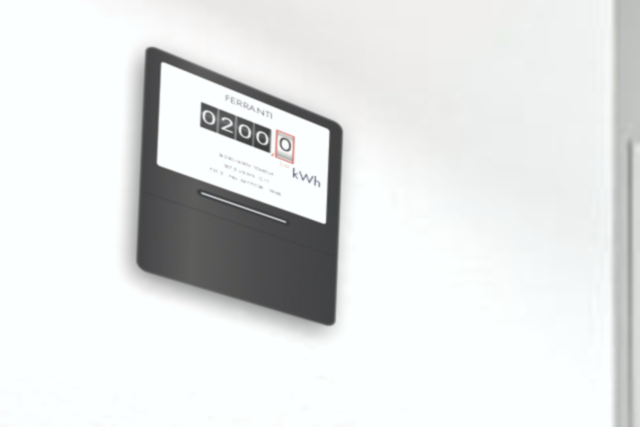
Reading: 200.0kWh
